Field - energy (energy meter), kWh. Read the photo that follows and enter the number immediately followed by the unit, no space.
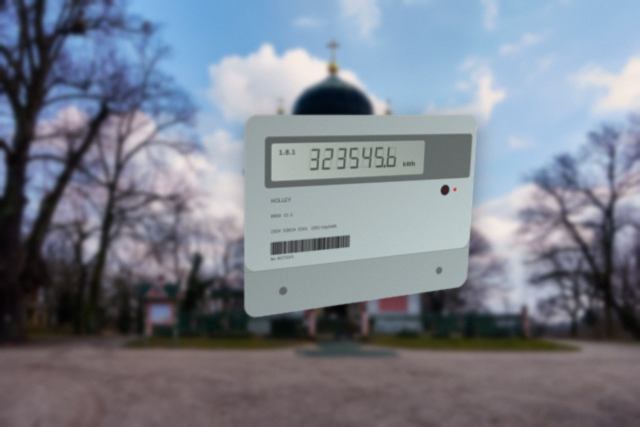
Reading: 323545.6kWh
